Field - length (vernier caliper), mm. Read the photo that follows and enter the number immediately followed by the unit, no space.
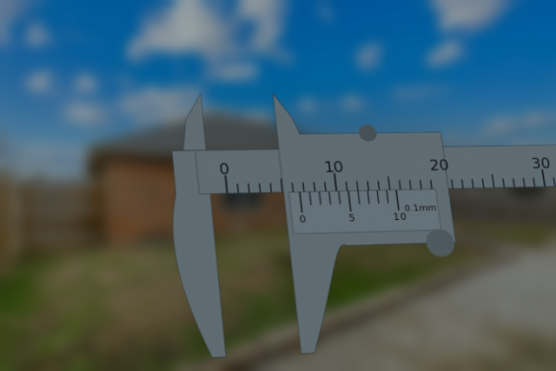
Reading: 6.6mm
